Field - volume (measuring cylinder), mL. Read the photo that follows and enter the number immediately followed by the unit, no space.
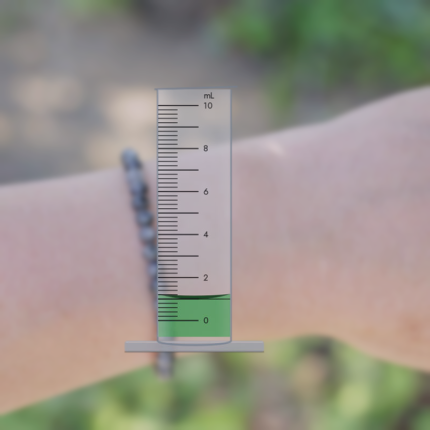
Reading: 1mL
